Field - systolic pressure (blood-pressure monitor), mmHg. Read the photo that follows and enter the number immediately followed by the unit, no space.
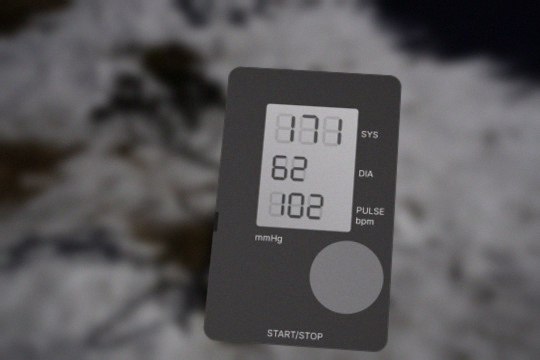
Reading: 171mmHg
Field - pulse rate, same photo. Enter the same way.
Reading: 102bpm
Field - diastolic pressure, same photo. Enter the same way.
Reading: 62mmHg
